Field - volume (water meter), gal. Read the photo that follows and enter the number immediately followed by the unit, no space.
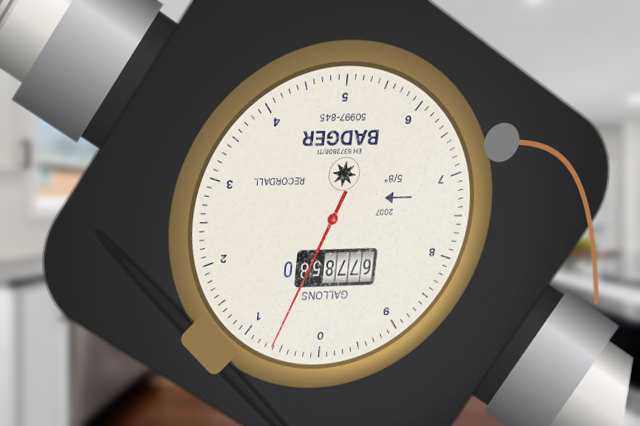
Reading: 6778580.6gal
